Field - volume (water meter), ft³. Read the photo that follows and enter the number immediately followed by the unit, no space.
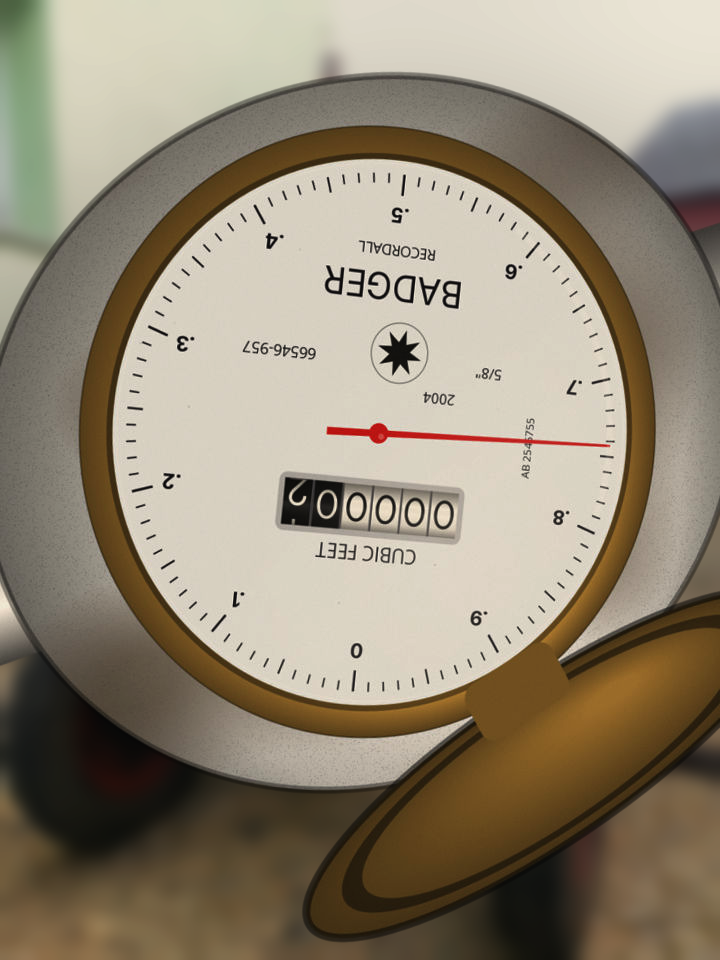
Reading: 1.74ft³
